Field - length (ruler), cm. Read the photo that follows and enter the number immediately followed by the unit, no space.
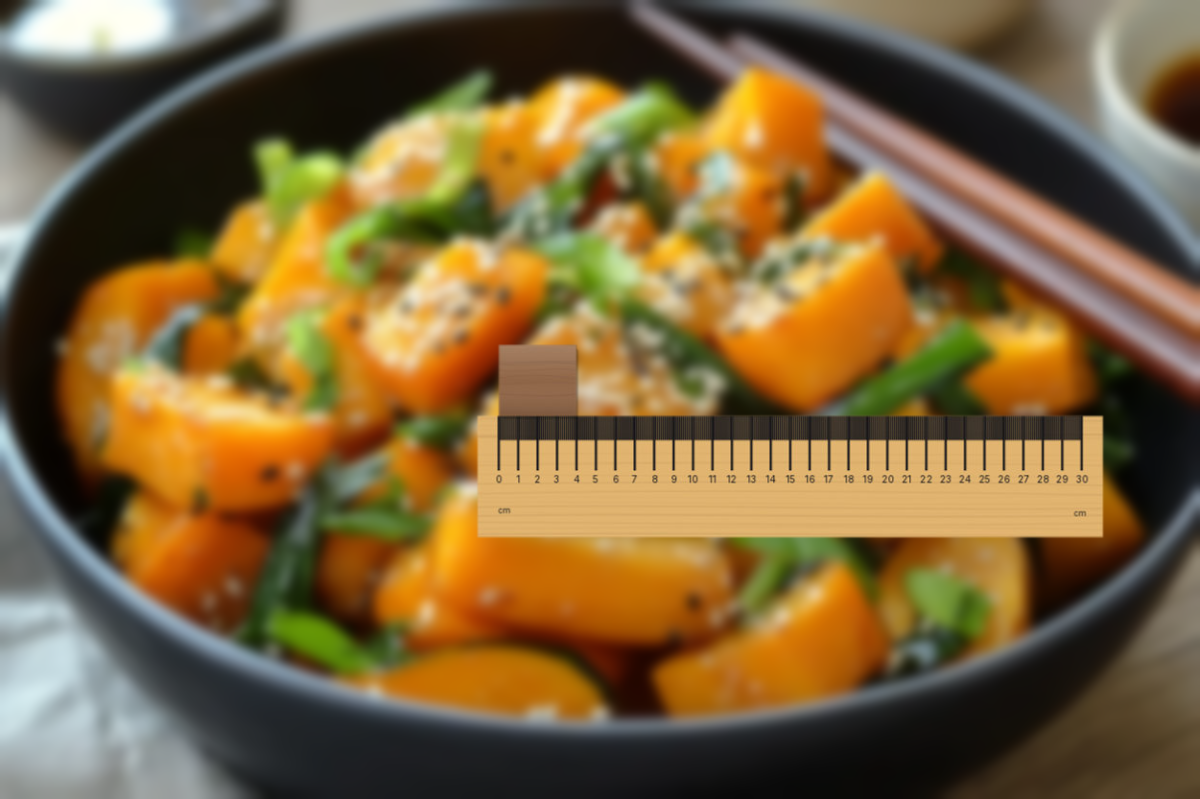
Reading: 4cm
